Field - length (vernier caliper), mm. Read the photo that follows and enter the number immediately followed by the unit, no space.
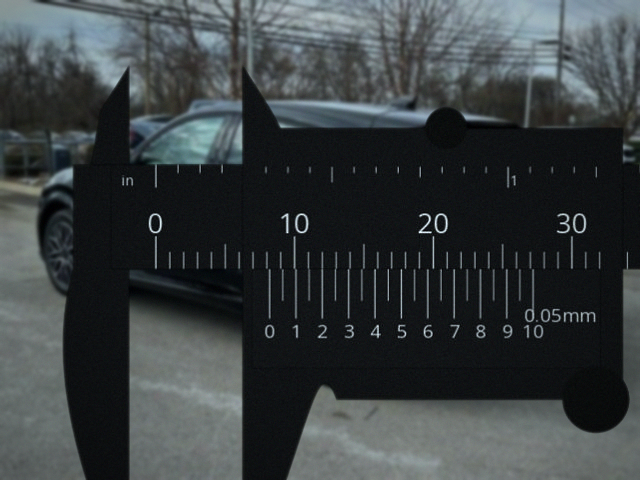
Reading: 8.2mm
